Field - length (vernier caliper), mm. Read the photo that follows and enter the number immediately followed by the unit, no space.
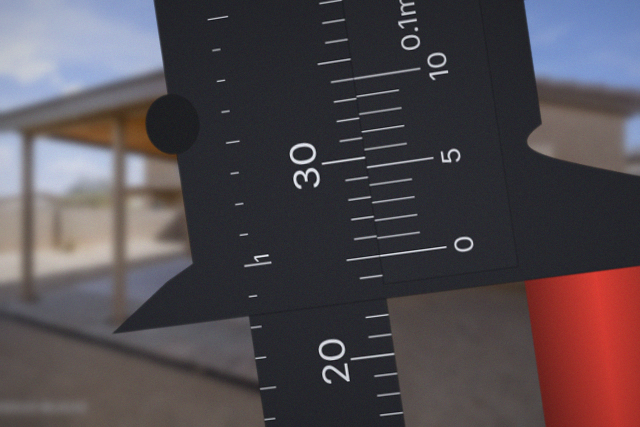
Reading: 25.0mm
